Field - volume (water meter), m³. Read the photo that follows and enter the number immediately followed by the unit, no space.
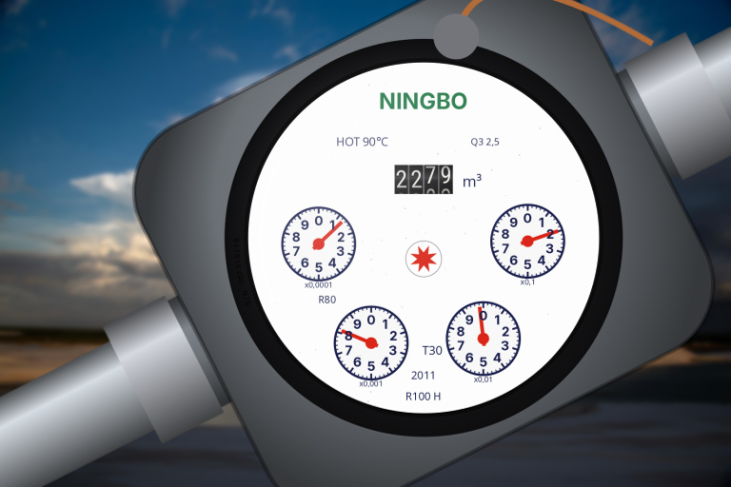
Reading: 2279.1981m³
